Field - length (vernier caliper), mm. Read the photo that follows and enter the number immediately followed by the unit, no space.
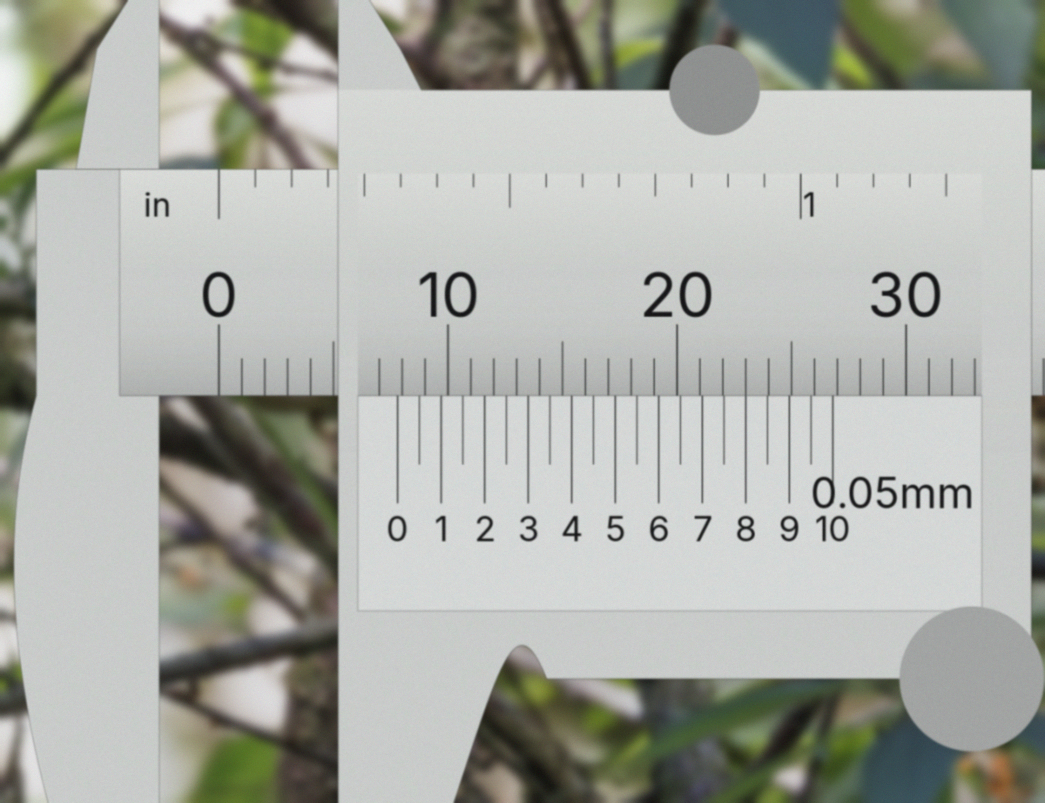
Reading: 7.8mm
